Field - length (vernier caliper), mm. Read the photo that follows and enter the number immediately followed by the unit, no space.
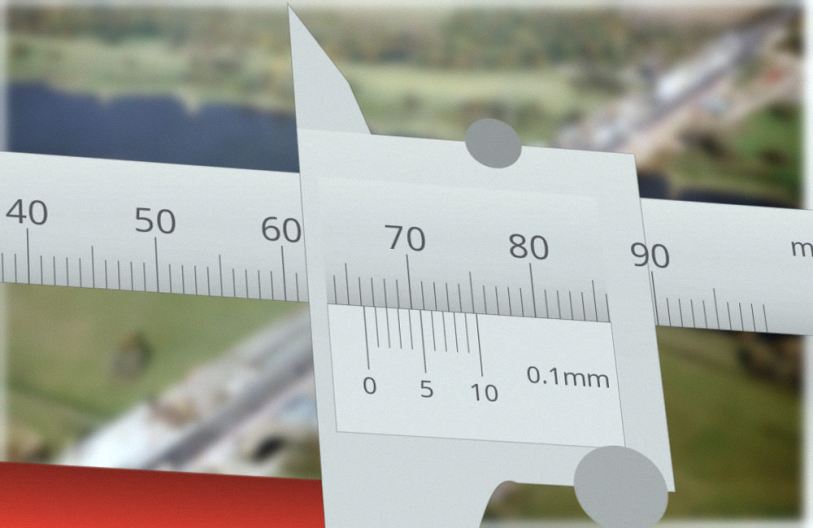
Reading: 66.2mm
